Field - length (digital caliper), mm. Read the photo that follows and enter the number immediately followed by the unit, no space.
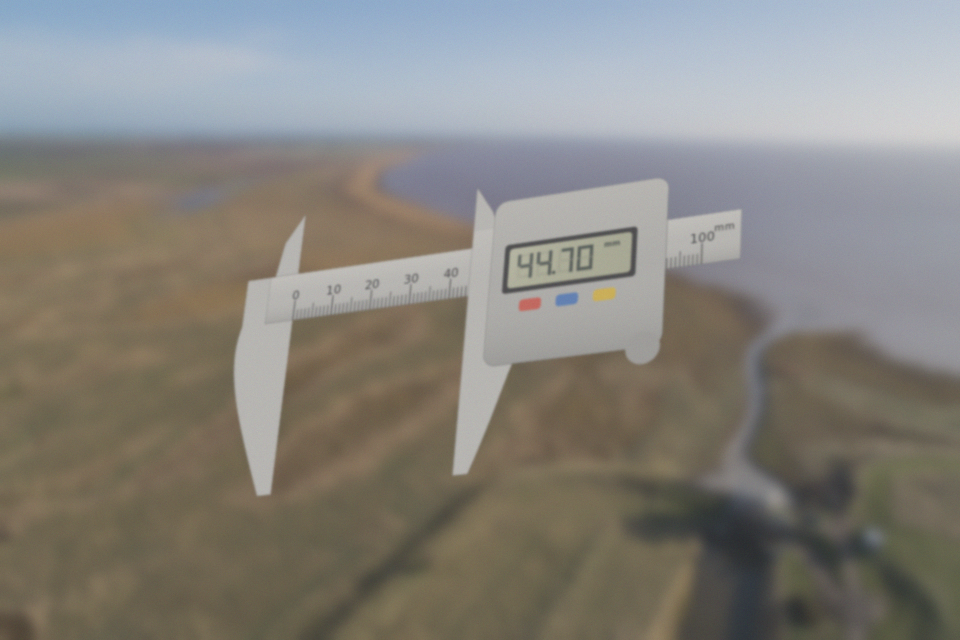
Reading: 44.70mm
